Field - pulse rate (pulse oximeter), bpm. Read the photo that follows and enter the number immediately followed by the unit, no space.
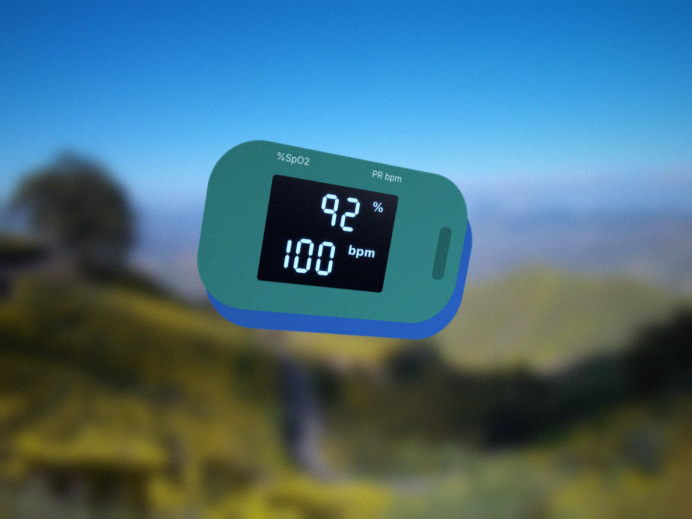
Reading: 100bpm
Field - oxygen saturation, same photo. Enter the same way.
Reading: 92%
